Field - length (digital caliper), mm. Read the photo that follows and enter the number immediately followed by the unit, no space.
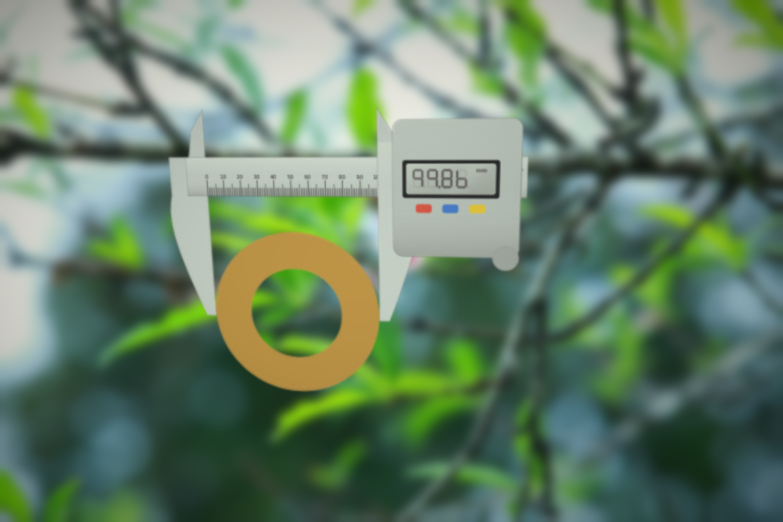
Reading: 99.86mm
